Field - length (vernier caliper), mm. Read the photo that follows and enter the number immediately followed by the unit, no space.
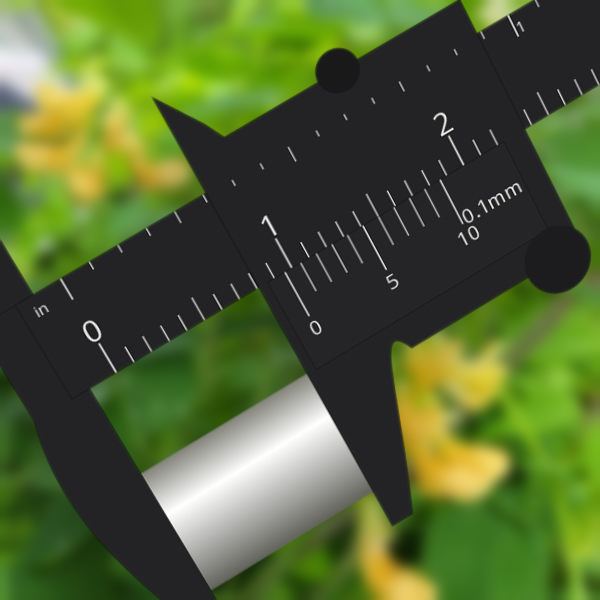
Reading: 9.6mm
